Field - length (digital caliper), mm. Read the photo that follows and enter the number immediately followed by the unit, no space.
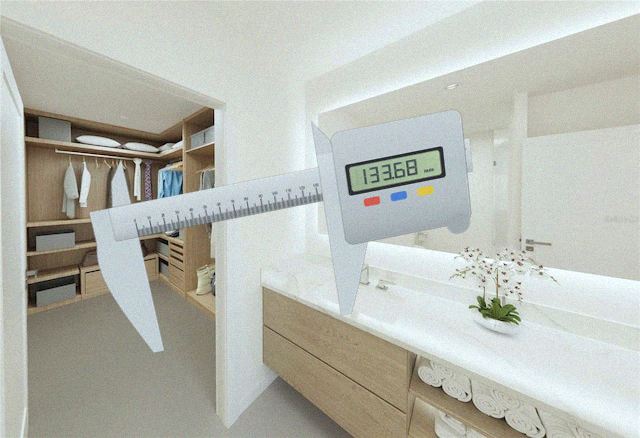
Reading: 133.68mm
